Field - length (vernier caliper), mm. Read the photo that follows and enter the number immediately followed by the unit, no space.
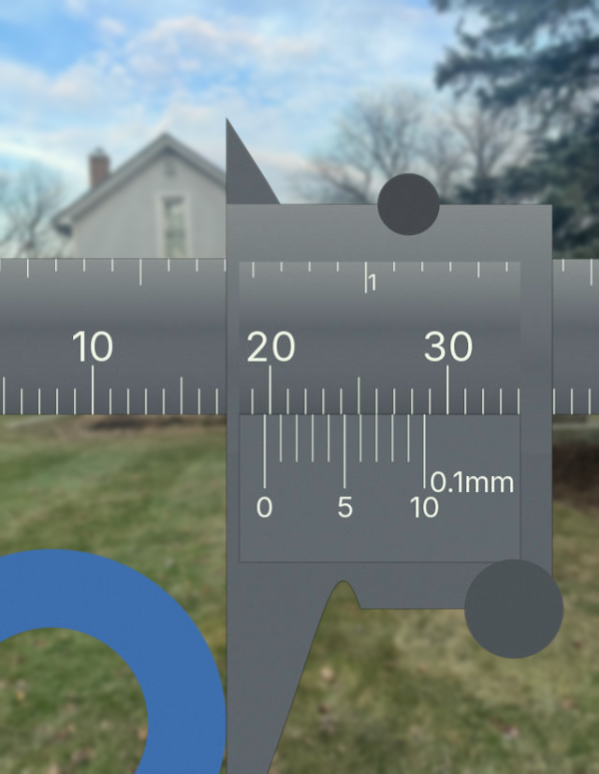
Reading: 19.7mm
